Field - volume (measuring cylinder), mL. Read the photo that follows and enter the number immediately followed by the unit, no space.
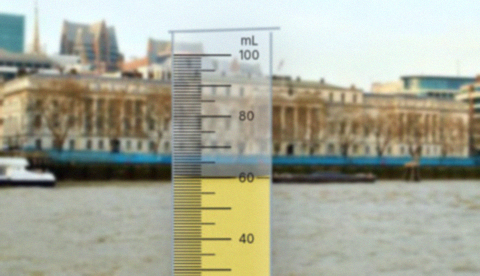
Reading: 60mL
